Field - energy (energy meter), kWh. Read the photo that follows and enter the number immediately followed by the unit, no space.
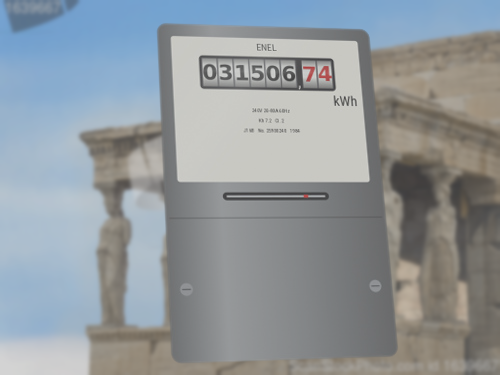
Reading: 31506.74kWh
